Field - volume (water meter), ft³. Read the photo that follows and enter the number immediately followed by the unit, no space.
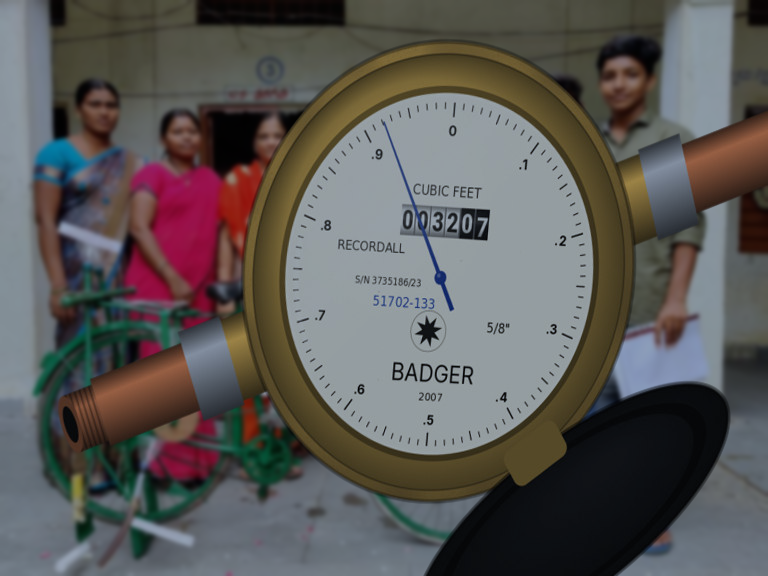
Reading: 3206.92ft³
